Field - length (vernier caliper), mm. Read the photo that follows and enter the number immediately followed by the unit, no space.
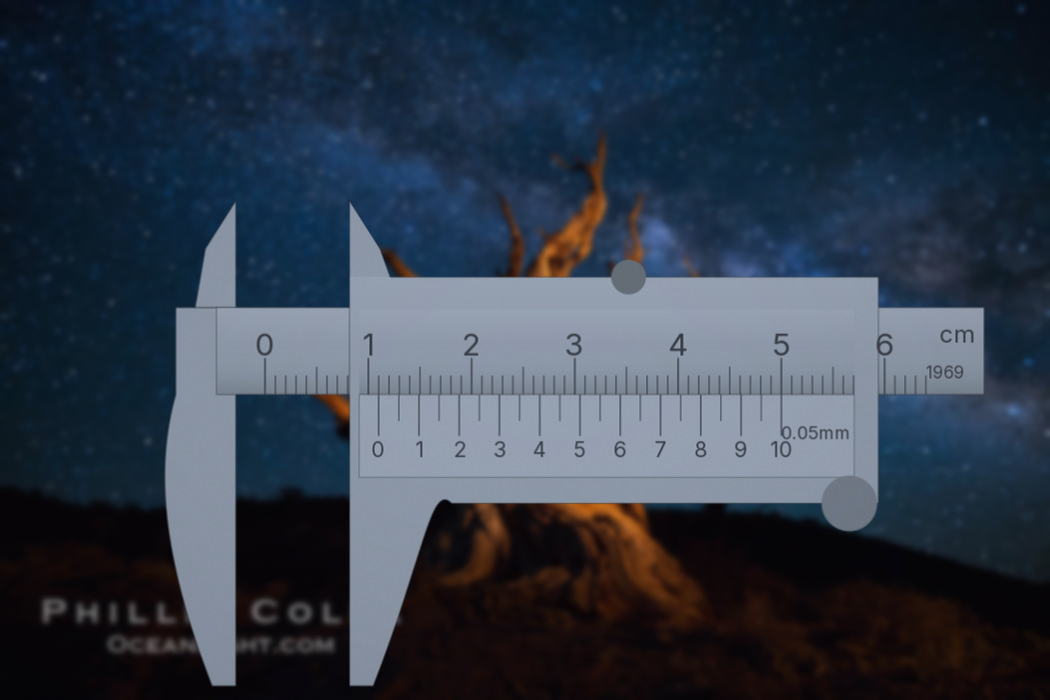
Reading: 11.0mm
